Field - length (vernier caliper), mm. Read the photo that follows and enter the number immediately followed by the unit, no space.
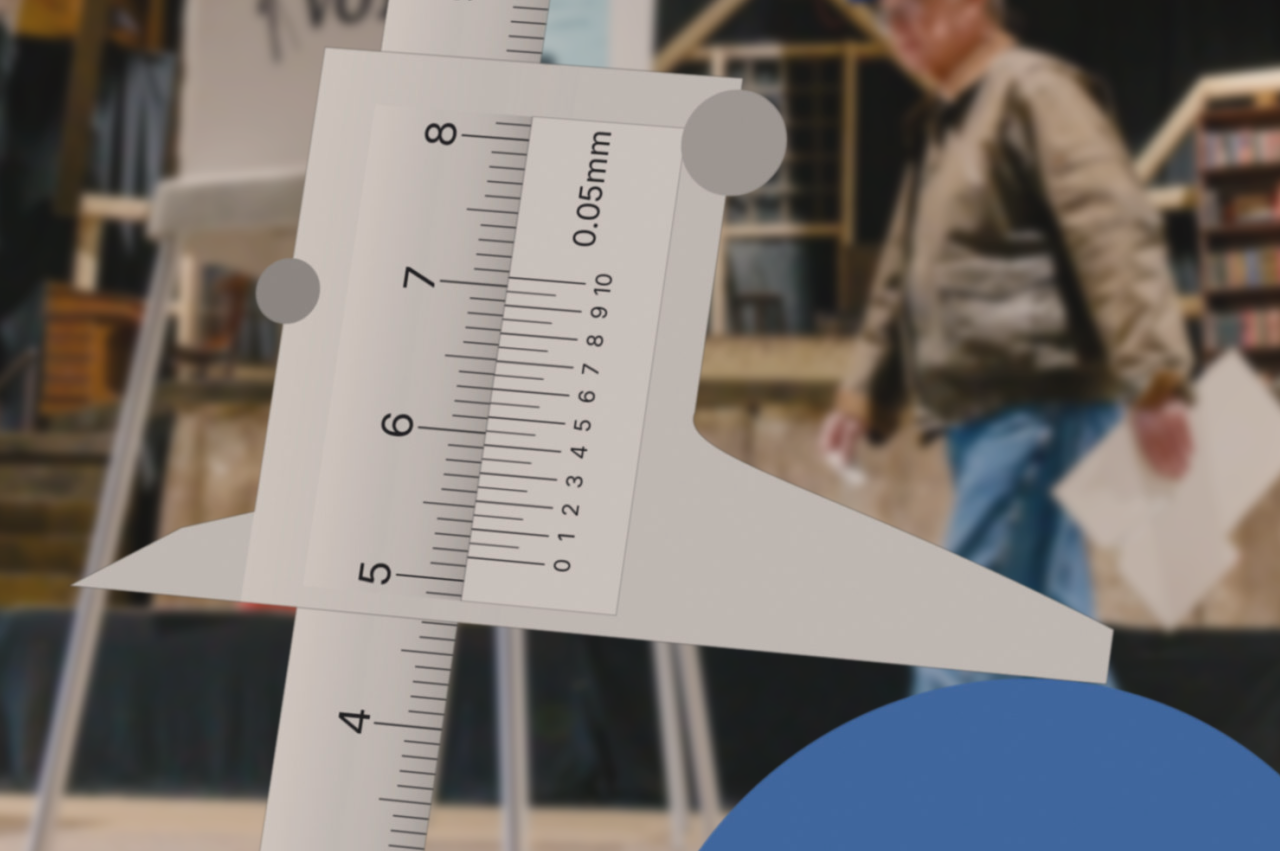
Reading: 51.6mm
